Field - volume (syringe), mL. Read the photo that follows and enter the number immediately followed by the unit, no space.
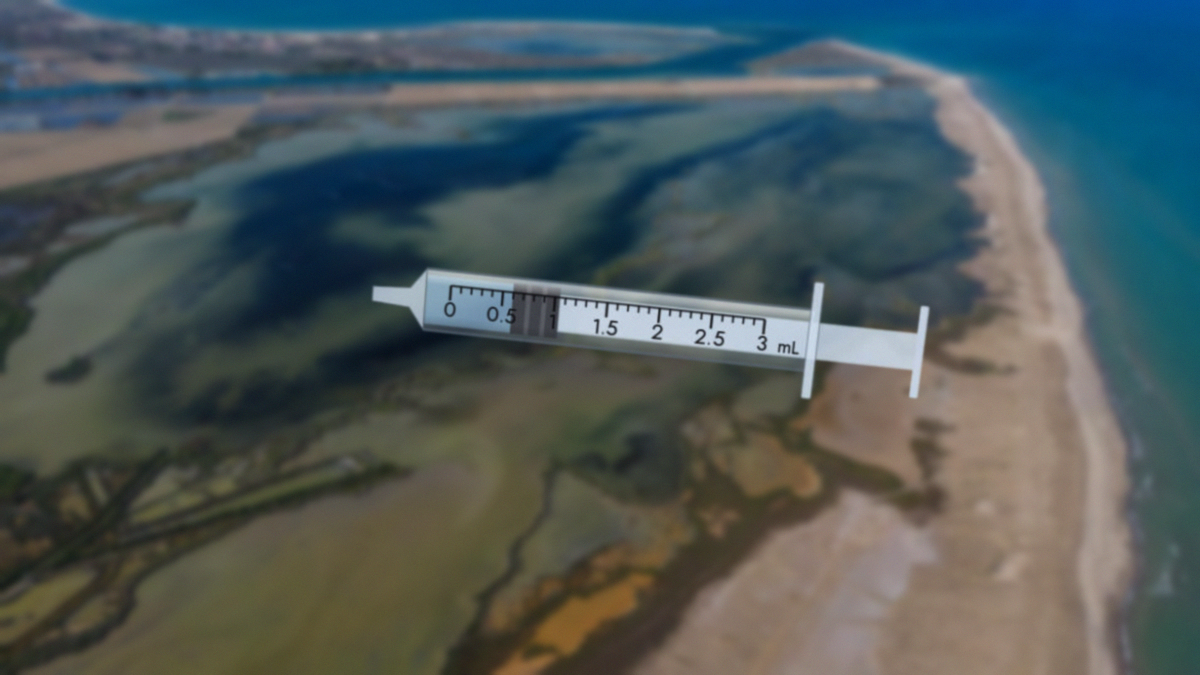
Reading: 0.6mL
